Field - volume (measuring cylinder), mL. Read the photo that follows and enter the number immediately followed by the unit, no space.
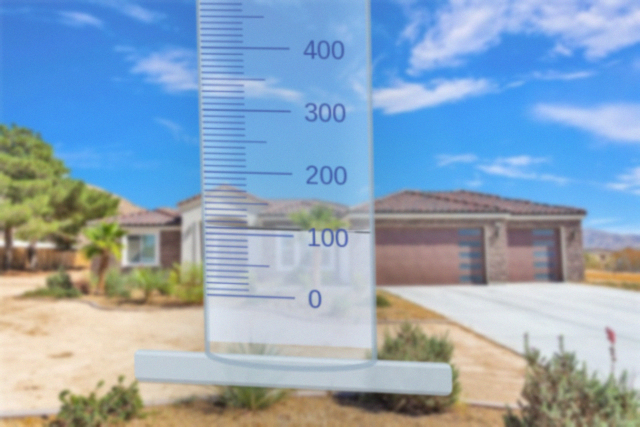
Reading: 110mL
